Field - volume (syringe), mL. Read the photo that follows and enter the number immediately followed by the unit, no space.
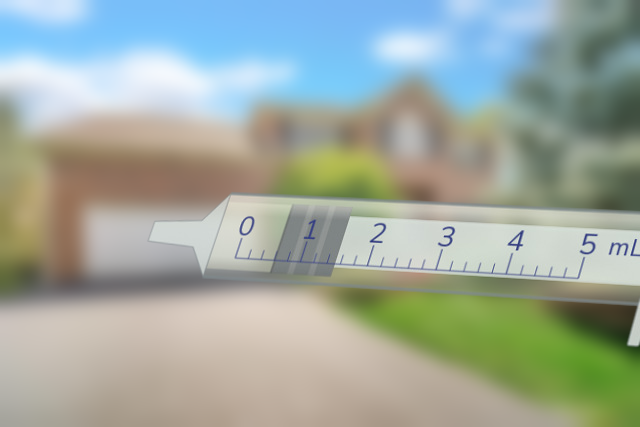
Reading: 0.6mL
